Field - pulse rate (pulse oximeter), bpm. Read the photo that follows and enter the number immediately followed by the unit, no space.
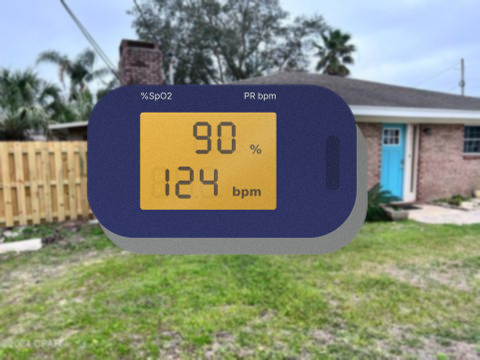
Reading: 124bpm
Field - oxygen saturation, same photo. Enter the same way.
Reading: 90%
